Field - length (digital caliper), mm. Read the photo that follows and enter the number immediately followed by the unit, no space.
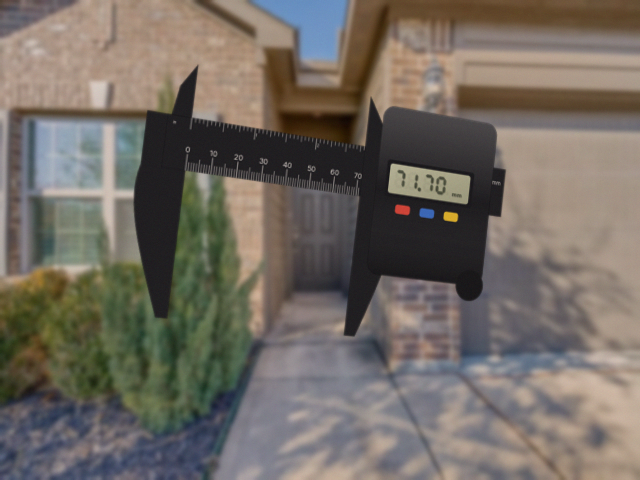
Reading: 71.70mm
